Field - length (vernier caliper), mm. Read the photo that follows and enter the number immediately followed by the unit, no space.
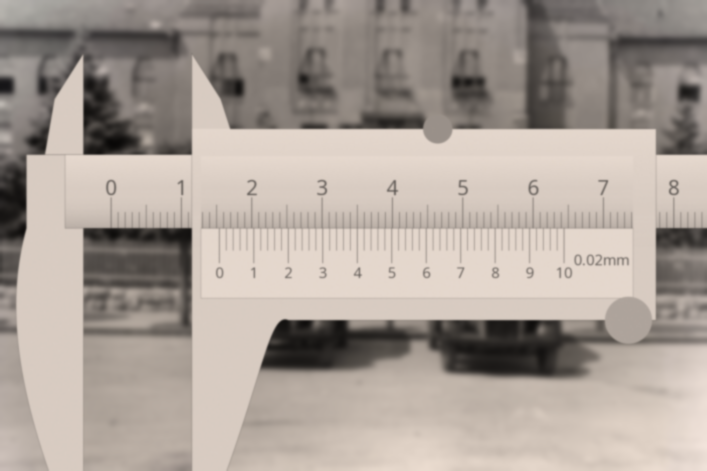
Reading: 15.4mm
